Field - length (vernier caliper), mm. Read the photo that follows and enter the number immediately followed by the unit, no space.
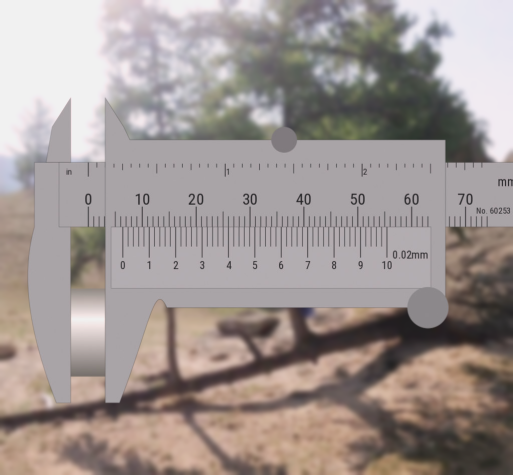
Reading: 6.4mm
